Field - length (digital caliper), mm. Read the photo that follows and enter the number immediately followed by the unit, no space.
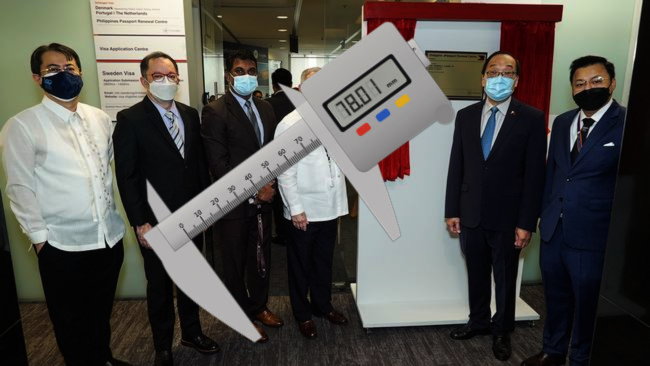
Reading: 78.01mm
